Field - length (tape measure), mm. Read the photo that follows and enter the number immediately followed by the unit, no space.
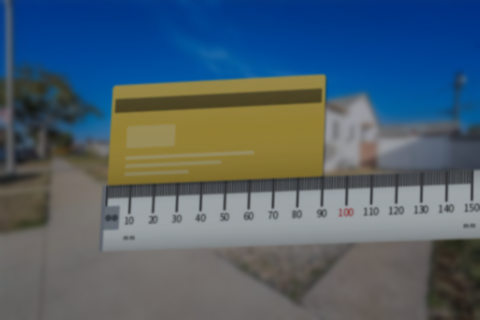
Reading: 90mm
